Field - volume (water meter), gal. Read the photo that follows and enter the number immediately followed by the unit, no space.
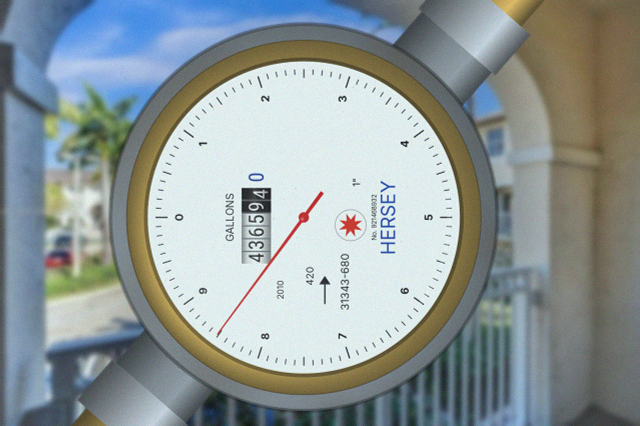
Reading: 4365938.5gal
